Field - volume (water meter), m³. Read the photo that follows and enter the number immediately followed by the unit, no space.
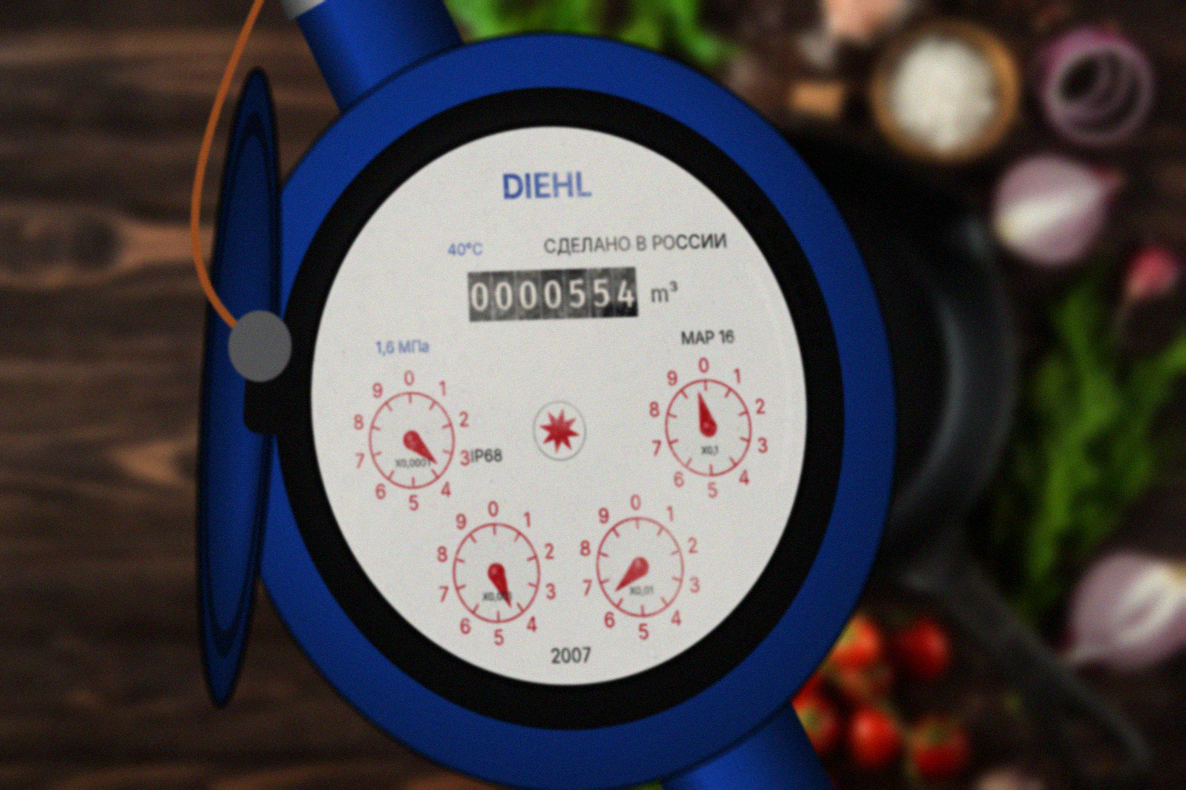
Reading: 553.9643m³
